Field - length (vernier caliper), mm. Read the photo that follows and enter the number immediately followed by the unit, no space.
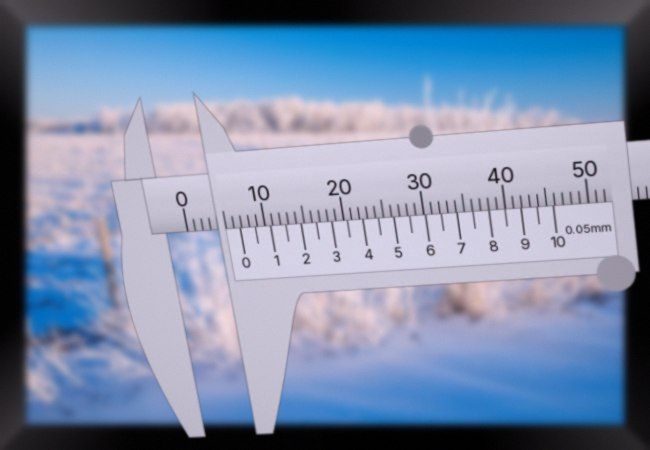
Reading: 6.8mm
